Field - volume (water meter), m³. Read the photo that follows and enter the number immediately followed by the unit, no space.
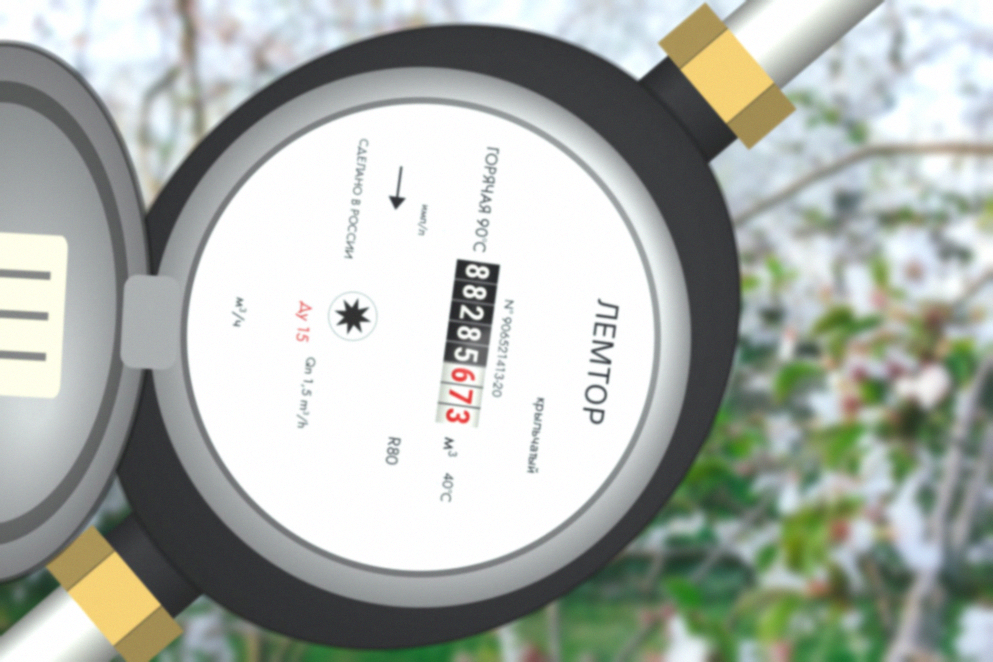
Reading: 88285.673m³
